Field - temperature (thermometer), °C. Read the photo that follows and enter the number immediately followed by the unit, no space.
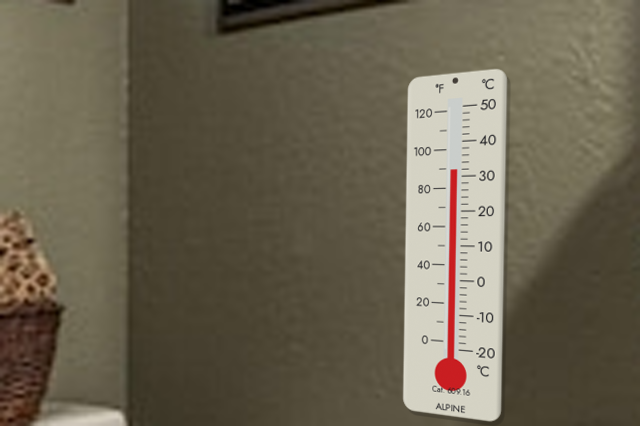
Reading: 32°C
